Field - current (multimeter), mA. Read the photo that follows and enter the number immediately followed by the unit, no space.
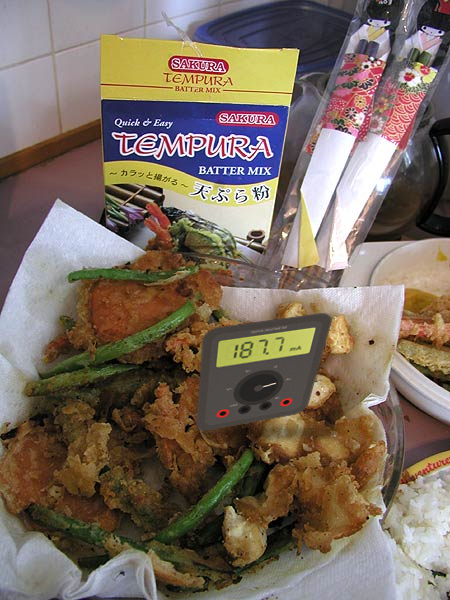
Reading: 187.7mA
